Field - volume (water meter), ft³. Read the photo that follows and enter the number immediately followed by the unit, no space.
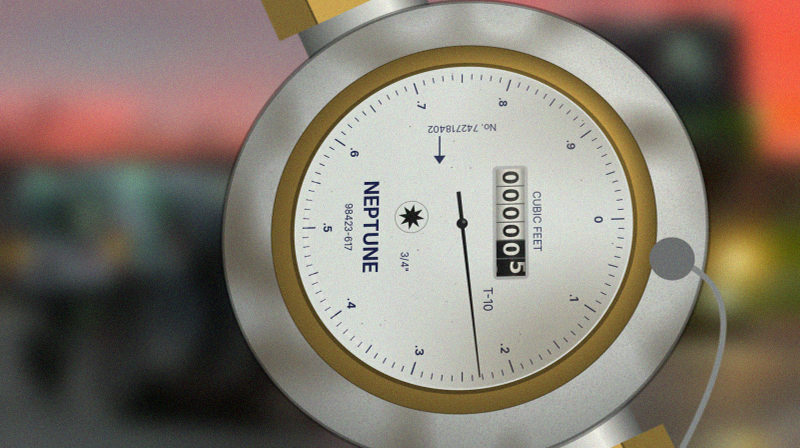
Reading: 5.23ft³
